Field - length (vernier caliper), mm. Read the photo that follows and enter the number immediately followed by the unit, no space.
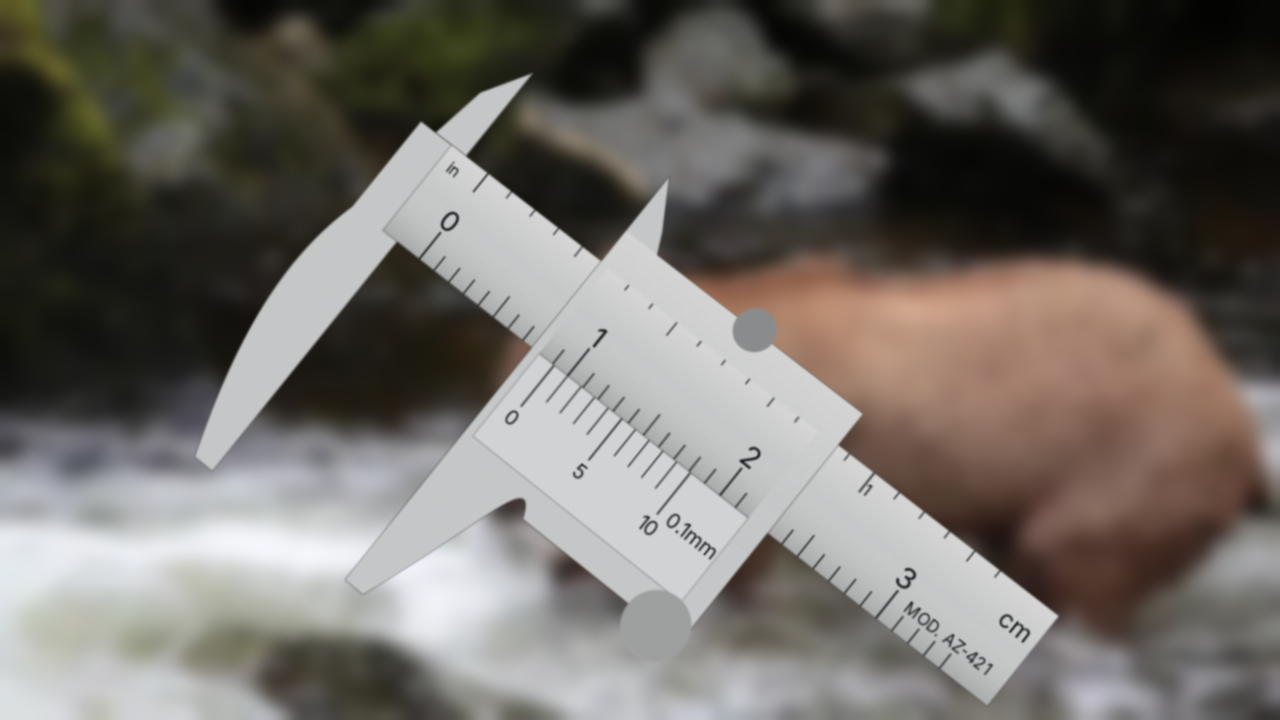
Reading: 9.1mm
